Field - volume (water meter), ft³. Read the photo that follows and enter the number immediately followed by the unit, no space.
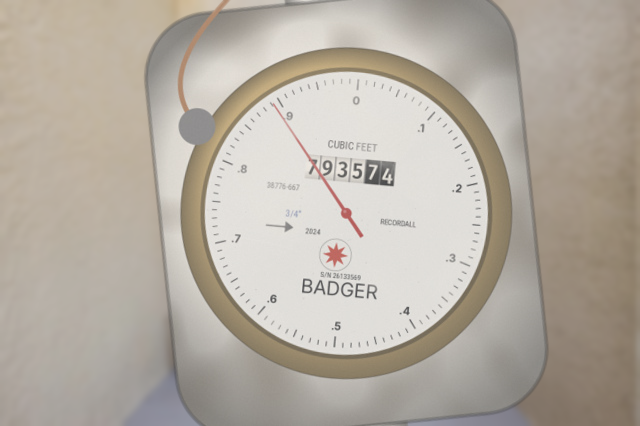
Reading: 793573.89ft³
